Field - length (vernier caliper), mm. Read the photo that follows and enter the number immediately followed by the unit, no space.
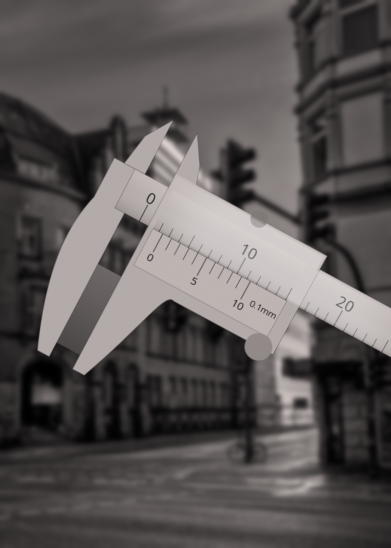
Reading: 2.4mm
